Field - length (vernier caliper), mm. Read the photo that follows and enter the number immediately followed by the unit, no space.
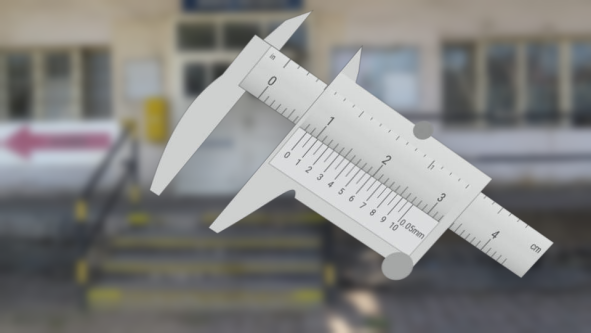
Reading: 8.4mm
